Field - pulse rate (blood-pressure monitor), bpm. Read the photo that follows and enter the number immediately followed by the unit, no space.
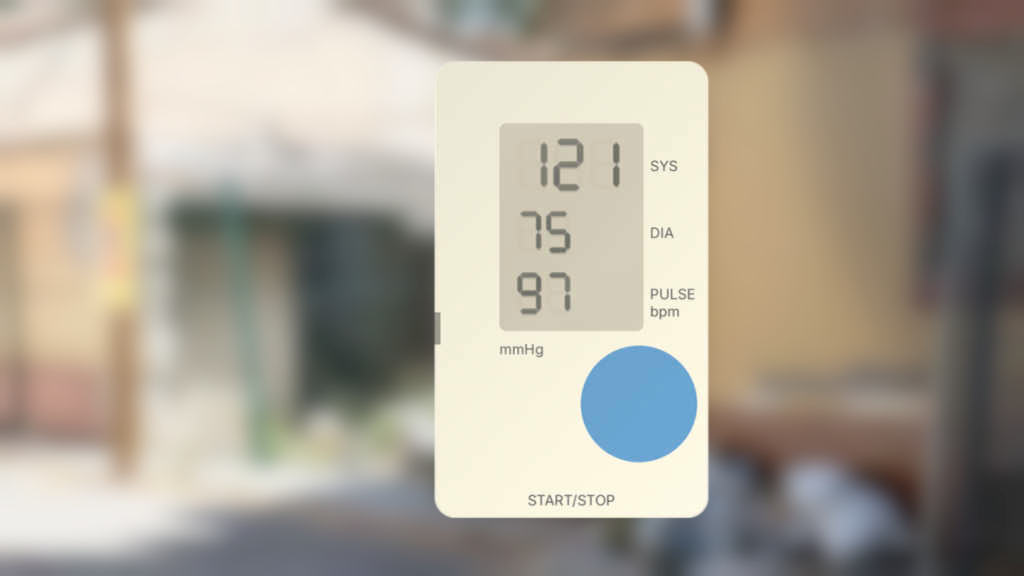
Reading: 97bpm
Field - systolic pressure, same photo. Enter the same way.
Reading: 121mmHg
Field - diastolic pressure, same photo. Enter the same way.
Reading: 75mmHg
